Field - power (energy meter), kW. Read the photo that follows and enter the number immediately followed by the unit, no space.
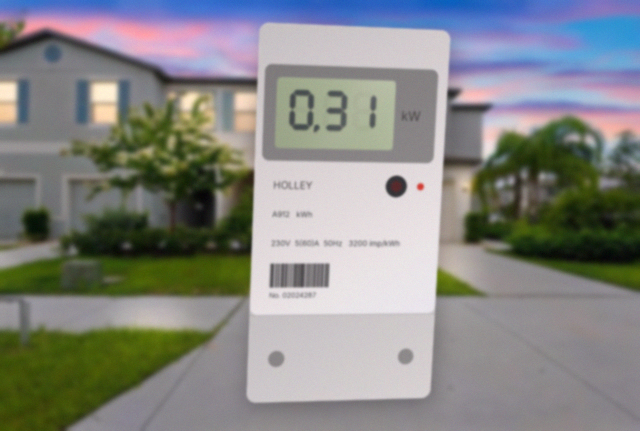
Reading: 0.31kW
